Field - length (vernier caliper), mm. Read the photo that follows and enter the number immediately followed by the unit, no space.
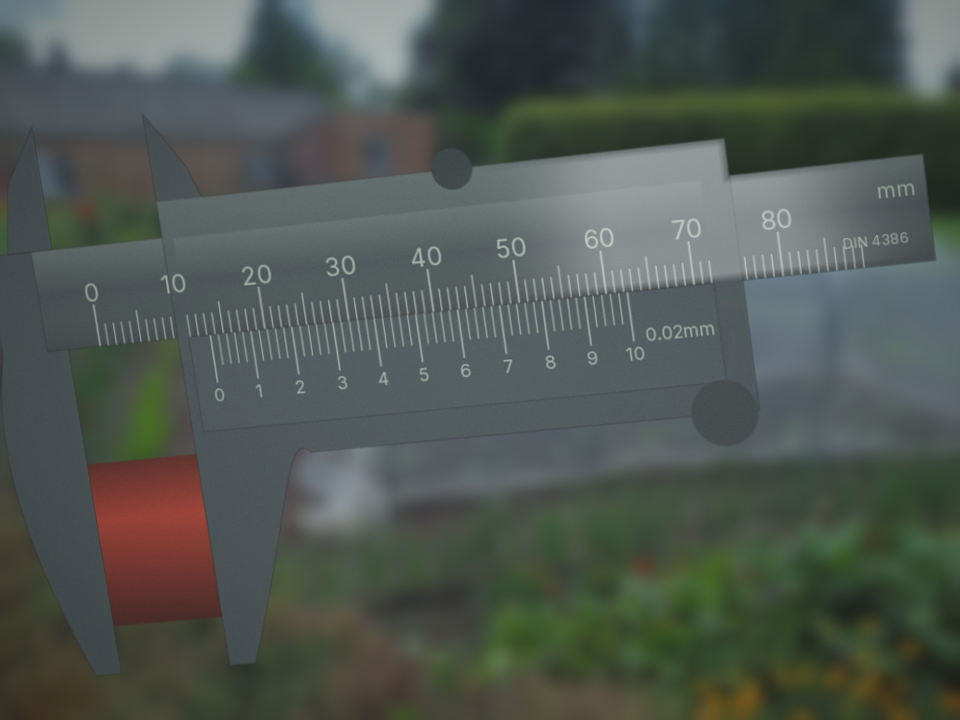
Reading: 13.4mm
